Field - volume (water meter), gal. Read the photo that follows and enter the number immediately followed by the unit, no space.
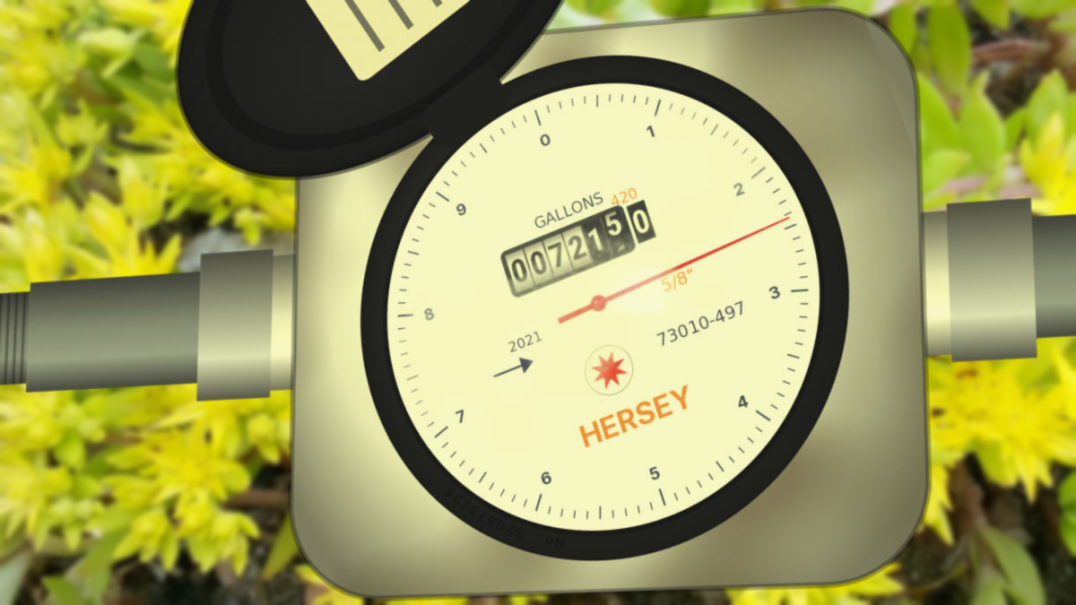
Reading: 72152.4gal
